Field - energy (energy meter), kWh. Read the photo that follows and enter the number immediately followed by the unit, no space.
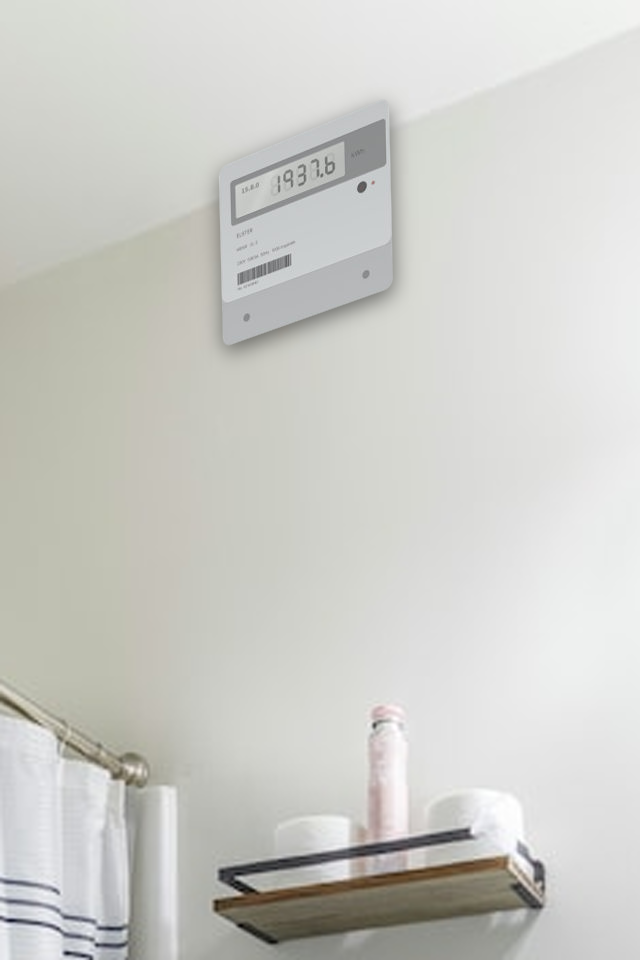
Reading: 1937.6kWh
